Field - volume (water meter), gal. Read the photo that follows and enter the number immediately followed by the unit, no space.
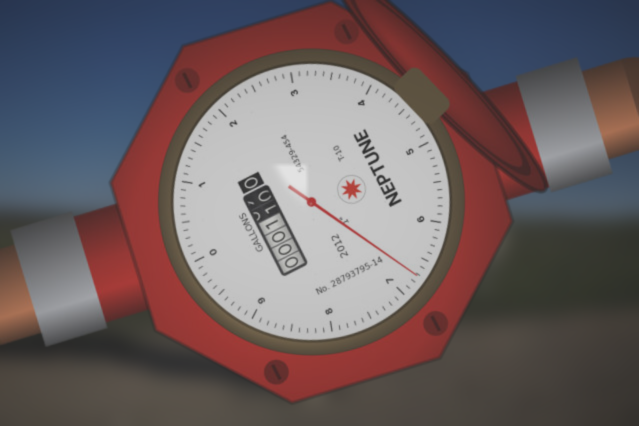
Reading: 1096.7gal
